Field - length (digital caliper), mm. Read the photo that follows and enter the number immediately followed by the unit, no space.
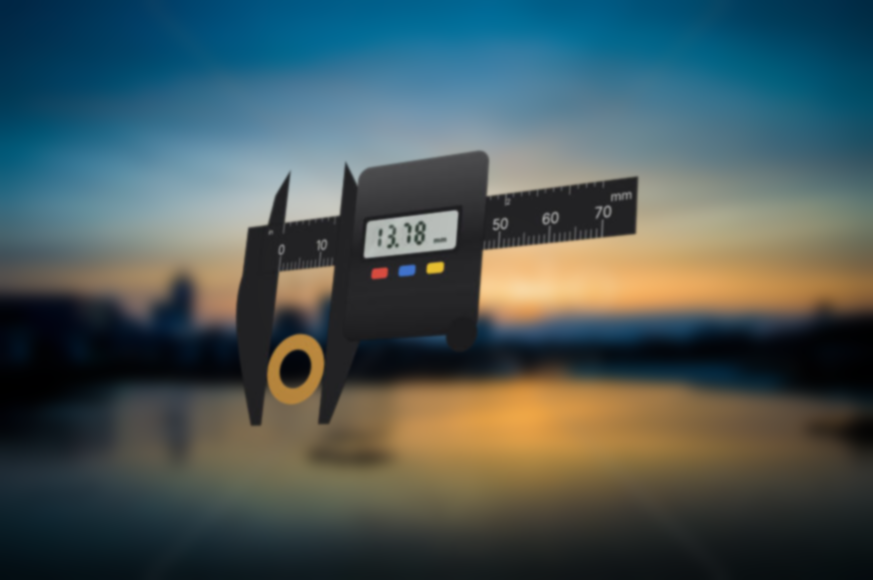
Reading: 13.78mm
